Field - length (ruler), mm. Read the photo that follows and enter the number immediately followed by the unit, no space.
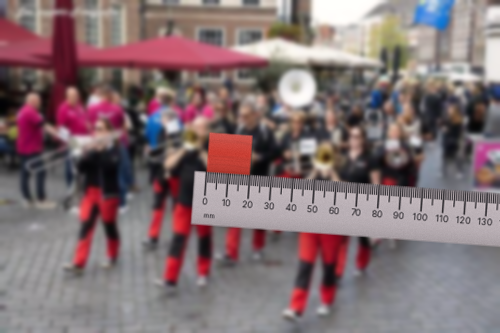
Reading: 20mm
